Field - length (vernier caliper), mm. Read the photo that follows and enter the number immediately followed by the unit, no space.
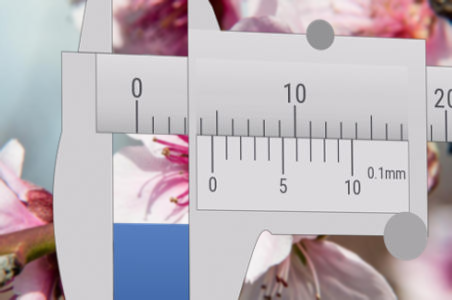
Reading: 4.7mm
